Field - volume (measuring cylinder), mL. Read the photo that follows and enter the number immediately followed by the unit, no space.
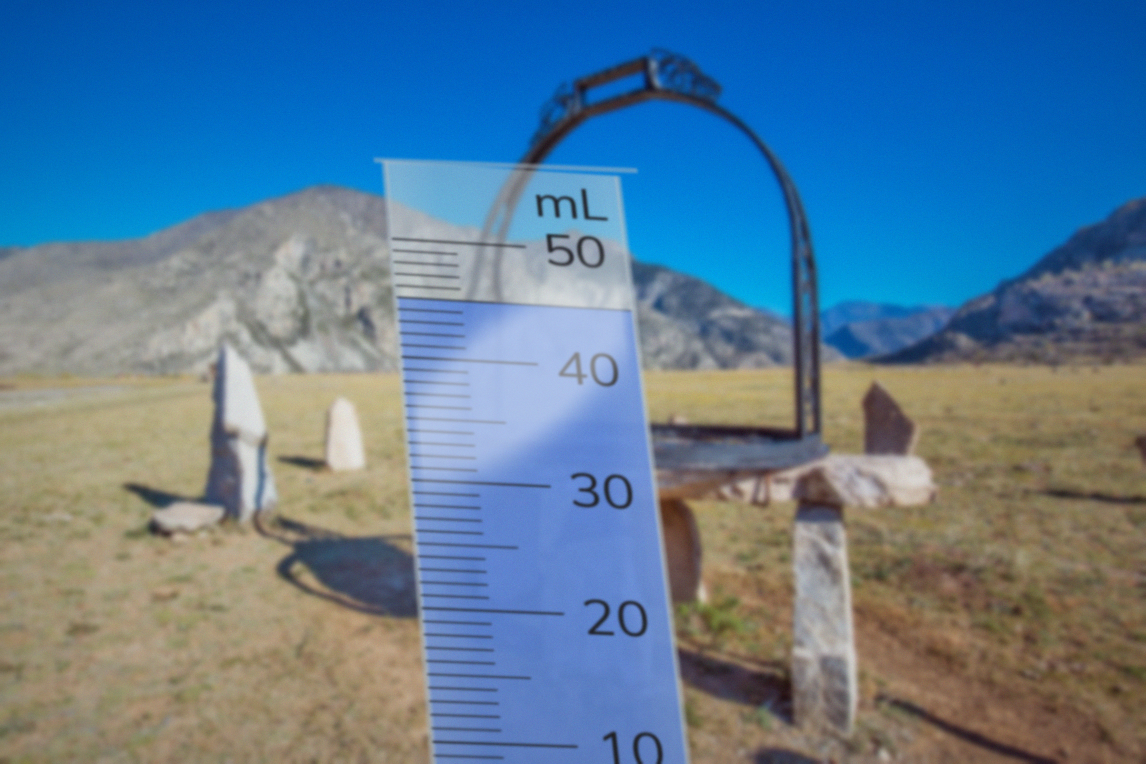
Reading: 45mL
